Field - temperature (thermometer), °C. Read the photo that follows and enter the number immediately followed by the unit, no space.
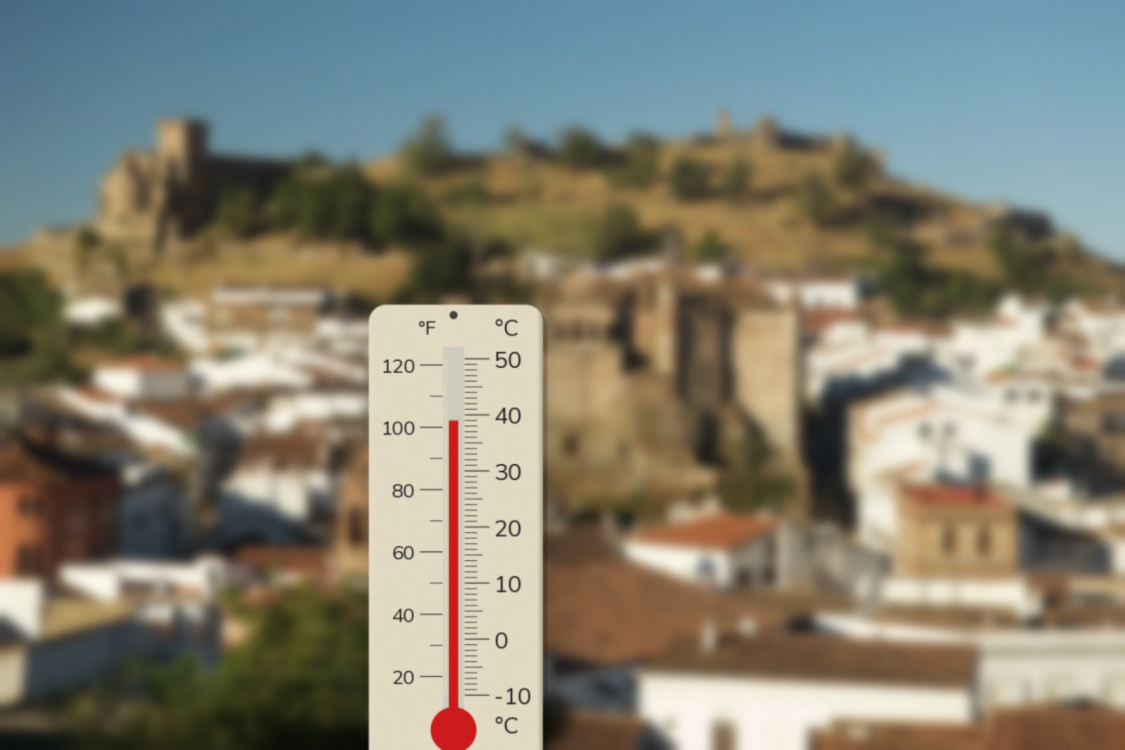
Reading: 39°C
